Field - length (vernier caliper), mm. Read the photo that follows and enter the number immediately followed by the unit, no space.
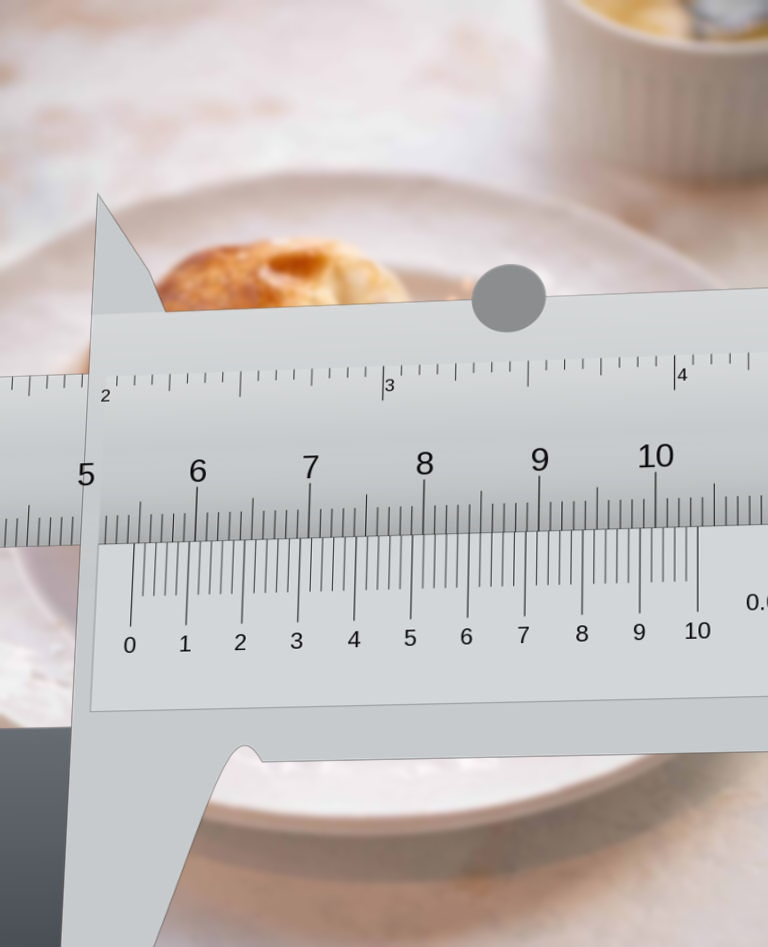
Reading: 54.6mm
